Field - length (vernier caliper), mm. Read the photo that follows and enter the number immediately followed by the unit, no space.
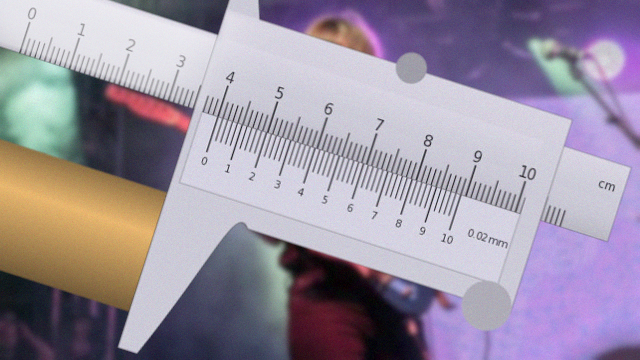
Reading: 40.0mm
